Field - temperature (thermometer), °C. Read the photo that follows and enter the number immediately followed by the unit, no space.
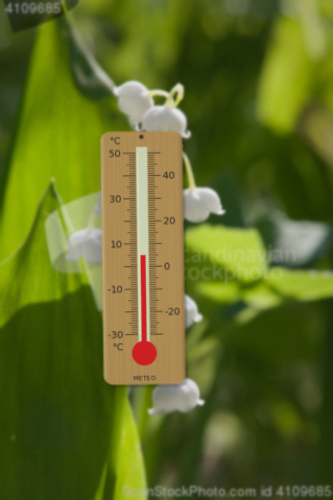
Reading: 5°C
